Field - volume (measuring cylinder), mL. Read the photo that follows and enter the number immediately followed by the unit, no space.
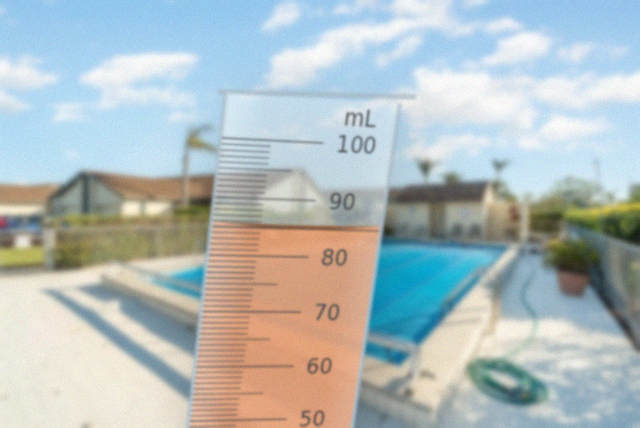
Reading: 85mL
